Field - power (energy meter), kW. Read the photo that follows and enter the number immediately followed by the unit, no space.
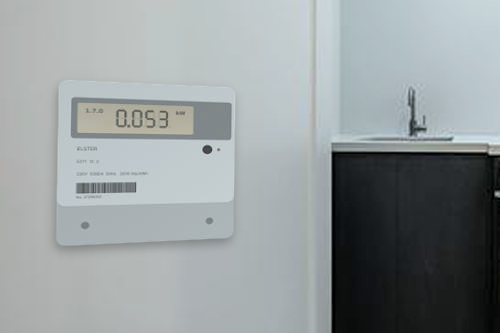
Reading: 0.053kW
